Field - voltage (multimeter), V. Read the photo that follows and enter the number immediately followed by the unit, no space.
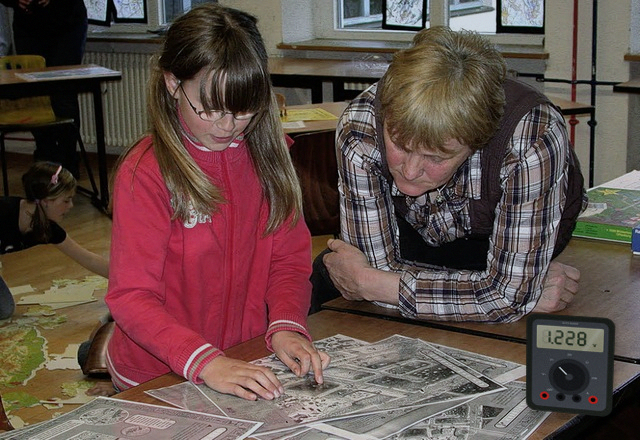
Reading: 1.228V
